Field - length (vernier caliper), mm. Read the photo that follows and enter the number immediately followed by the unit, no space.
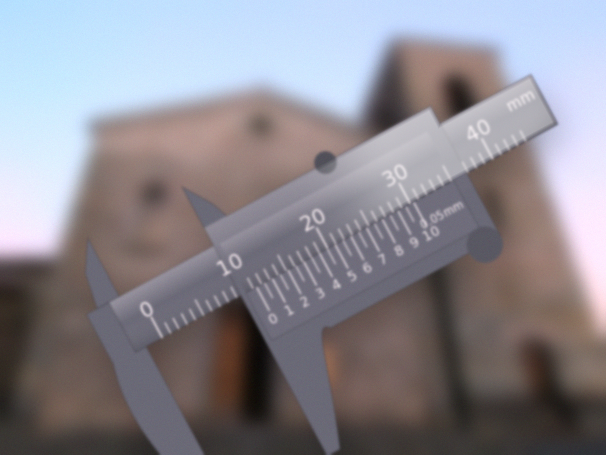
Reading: 11.4mm
